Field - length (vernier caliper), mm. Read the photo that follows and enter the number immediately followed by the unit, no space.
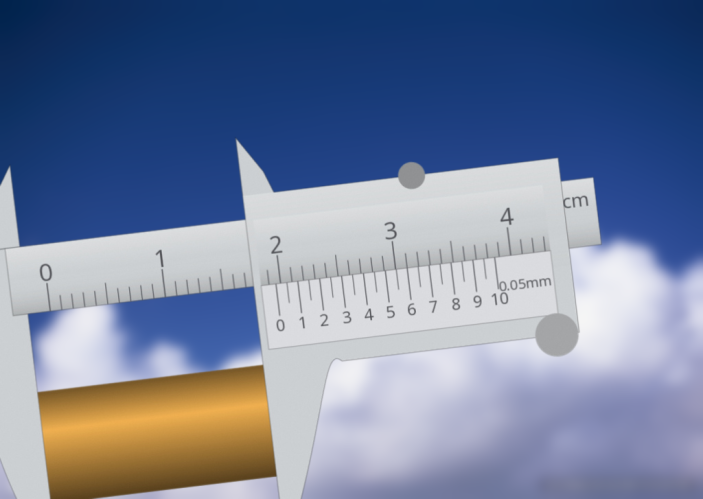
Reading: 19.6mm
